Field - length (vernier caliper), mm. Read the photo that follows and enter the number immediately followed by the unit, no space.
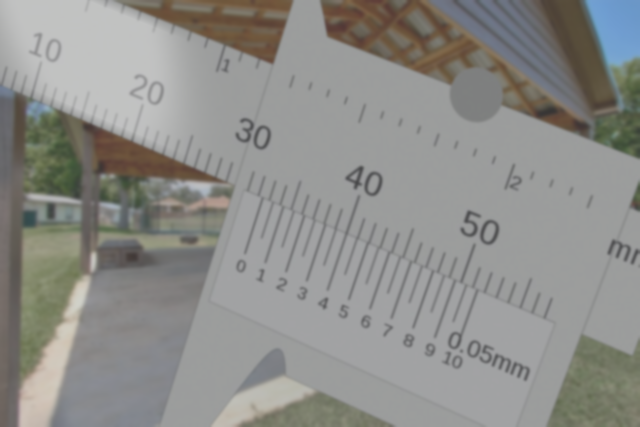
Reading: 32.4mm
